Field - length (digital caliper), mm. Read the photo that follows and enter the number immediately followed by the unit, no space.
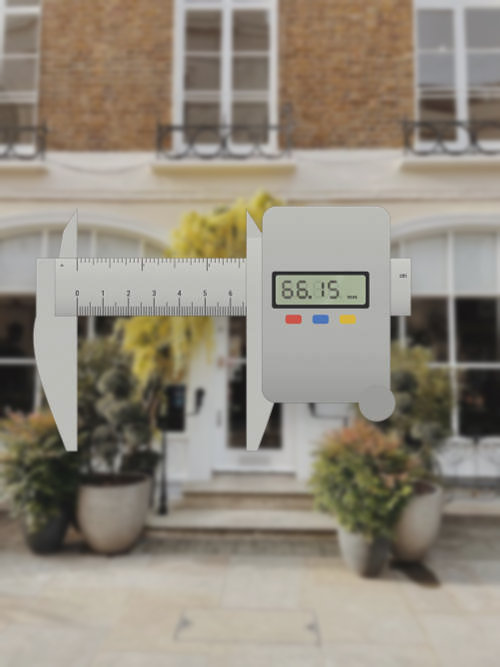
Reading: 66.15mm
